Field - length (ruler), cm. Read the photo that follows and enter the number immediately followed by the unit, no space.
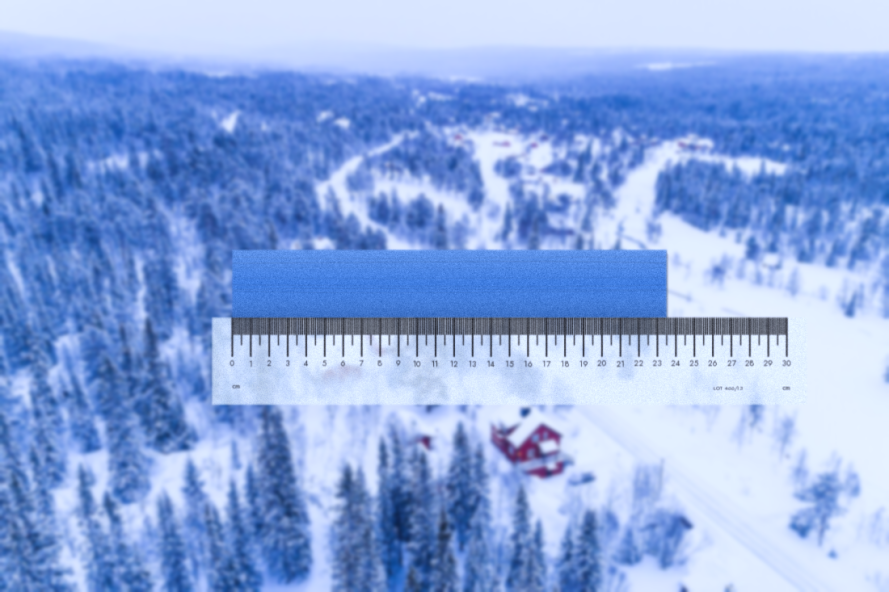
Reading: 23.5cm
